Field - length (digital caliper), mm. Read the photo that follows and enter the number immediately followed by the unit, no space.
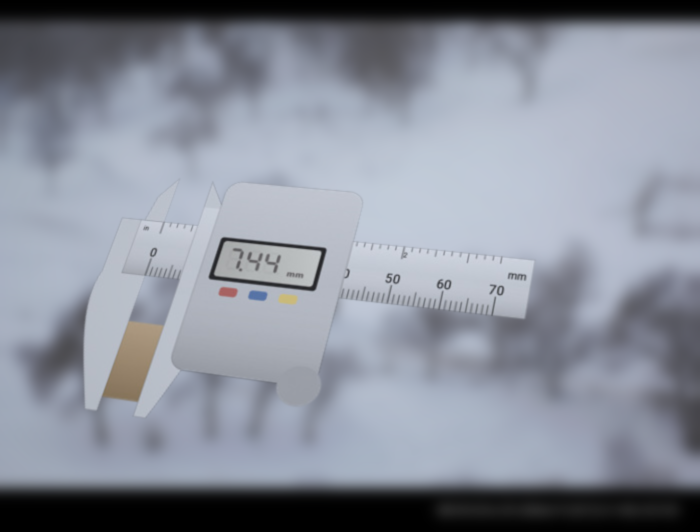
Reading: 7.44mm
